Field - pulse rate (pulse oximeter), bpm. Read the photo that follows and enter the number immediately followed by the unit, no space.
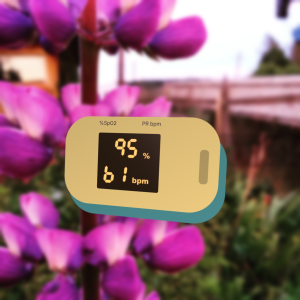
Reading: 61bpm
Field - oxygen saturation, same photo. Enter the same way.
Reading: 95%
